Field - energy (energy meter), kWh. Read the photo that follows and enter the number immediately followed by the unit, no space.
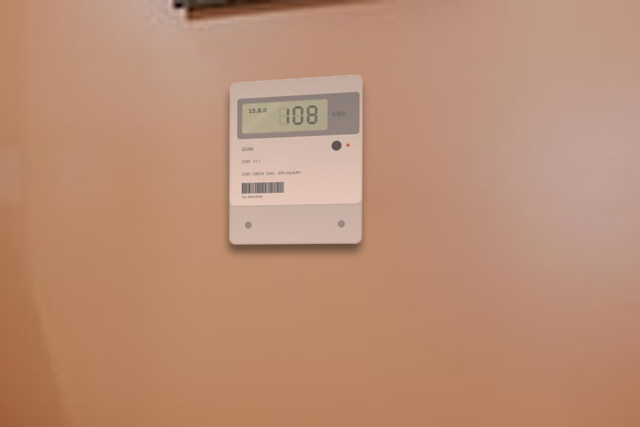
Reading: 108kWh
